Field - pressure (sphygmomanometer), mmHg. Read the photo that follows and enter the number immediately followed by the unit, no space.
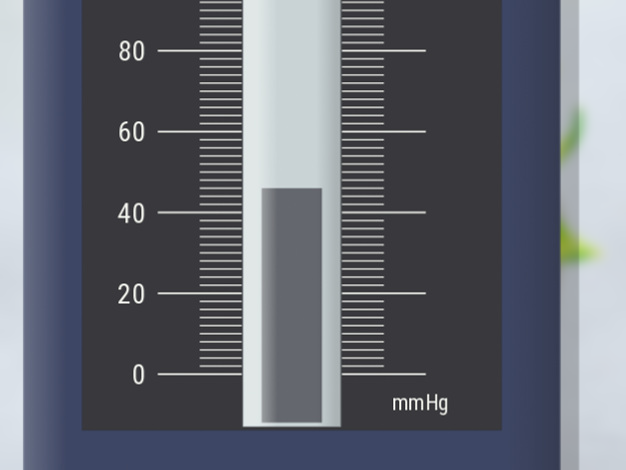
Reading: 46mmHg
